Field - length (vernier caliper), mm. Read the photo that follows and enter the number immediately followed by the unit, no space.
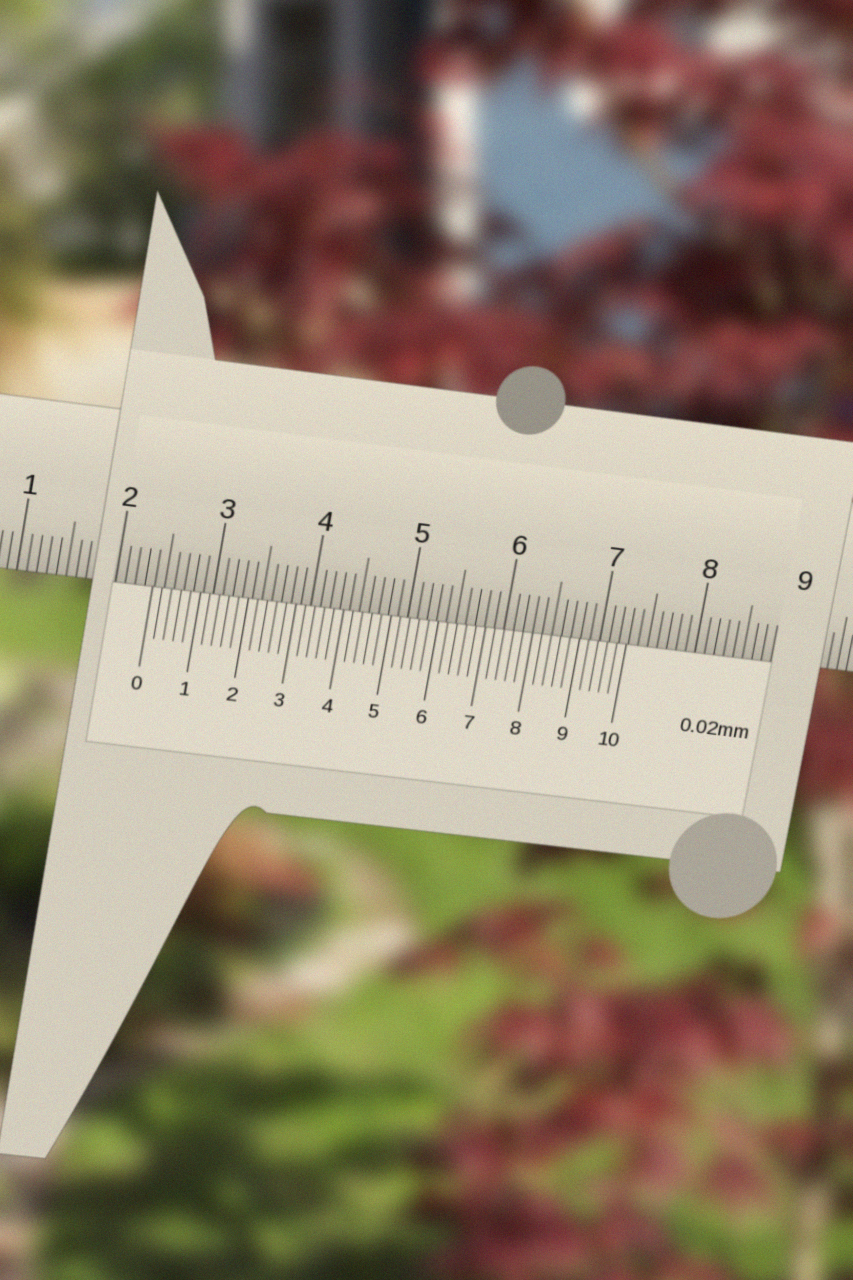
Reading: 23.8mm
